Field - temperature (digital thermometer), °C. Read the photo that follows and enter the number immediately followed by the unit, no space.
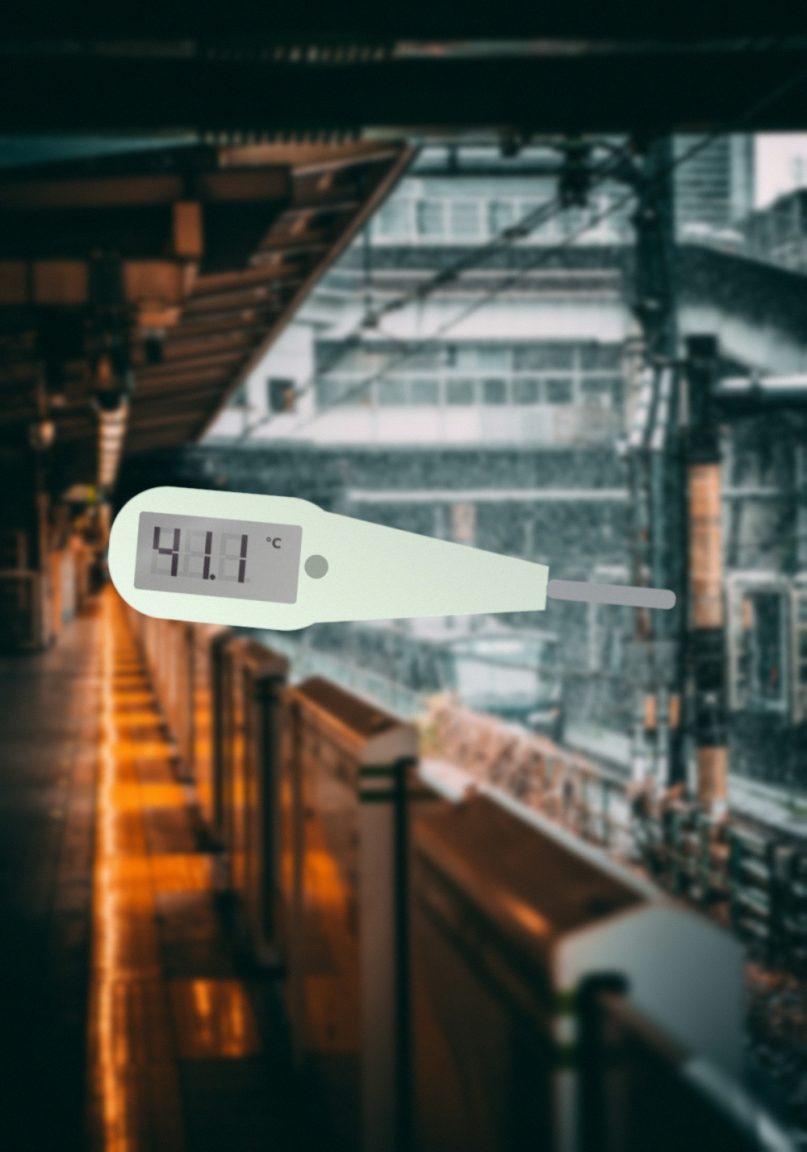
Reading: 41.1°C
